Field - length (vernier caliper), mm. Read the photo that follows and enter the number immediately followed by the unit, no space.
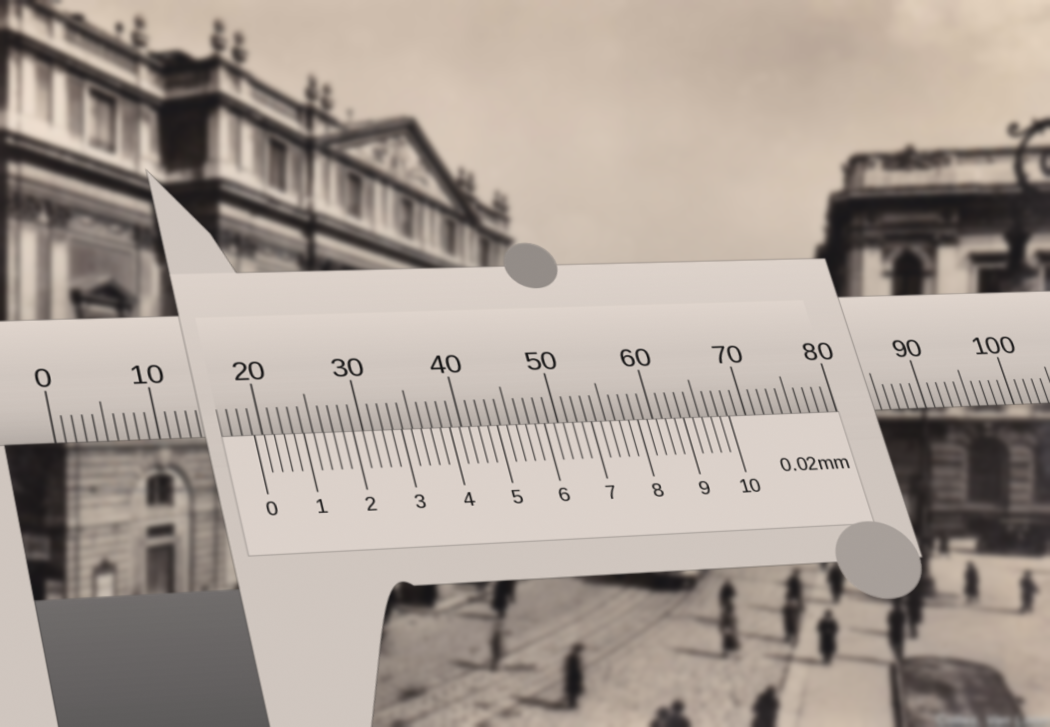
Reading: 19.2mm
